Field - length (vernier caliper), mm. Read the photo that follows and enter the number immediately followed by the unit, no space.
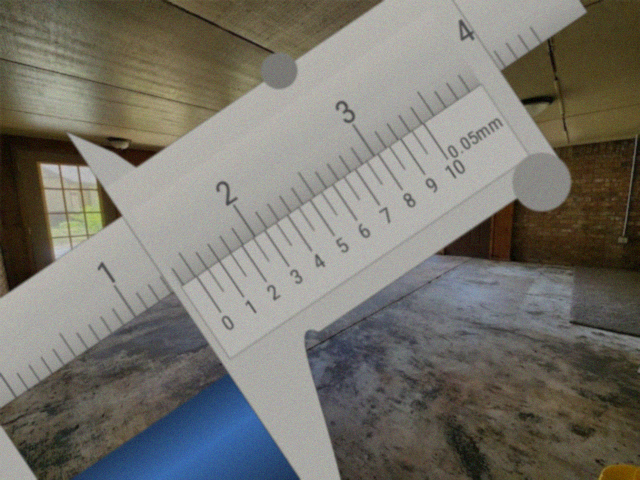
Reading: 15.1mm
